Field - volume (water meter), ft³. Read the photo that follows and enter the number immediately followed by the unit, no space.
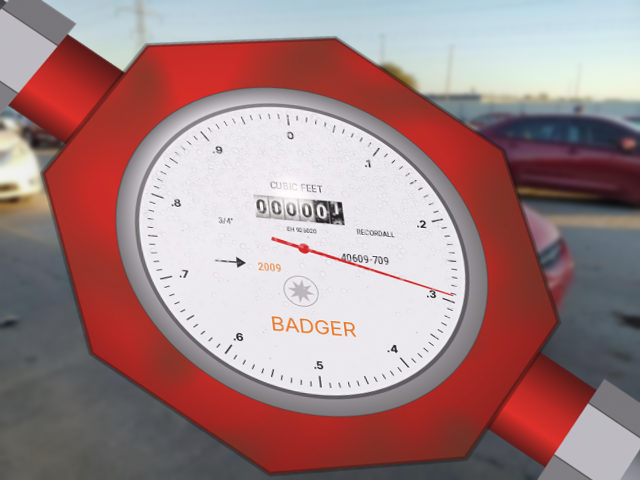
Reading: 1.29ft³
